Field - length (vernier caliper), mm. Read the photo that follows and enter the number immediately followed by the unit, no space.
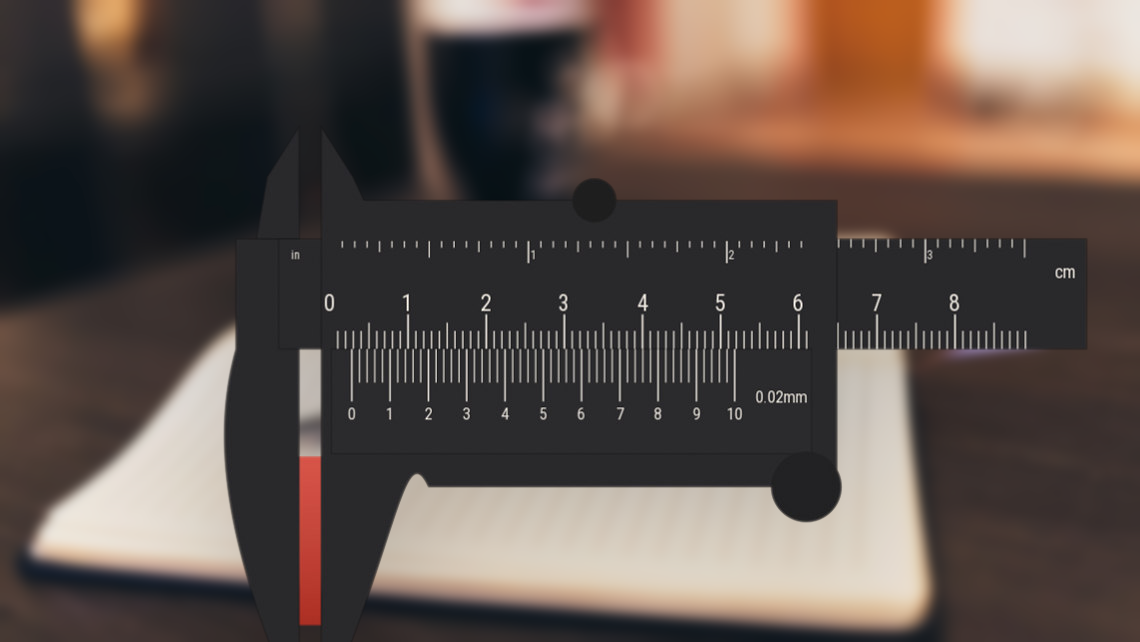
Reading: 2.8mm
